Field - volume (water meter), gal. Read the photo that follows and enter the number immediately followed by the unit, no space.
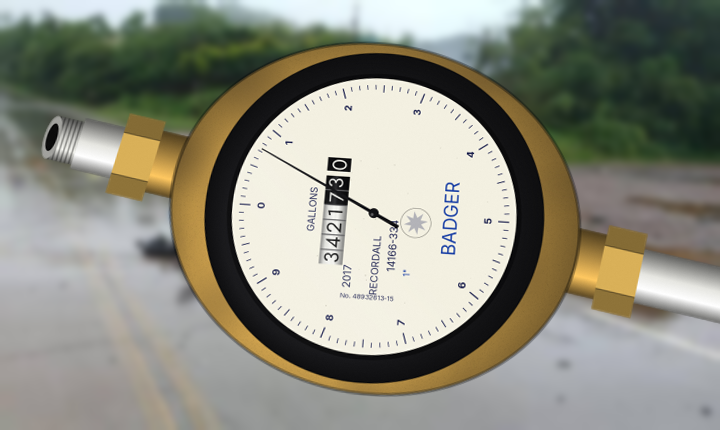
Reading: 3421730.7gal
